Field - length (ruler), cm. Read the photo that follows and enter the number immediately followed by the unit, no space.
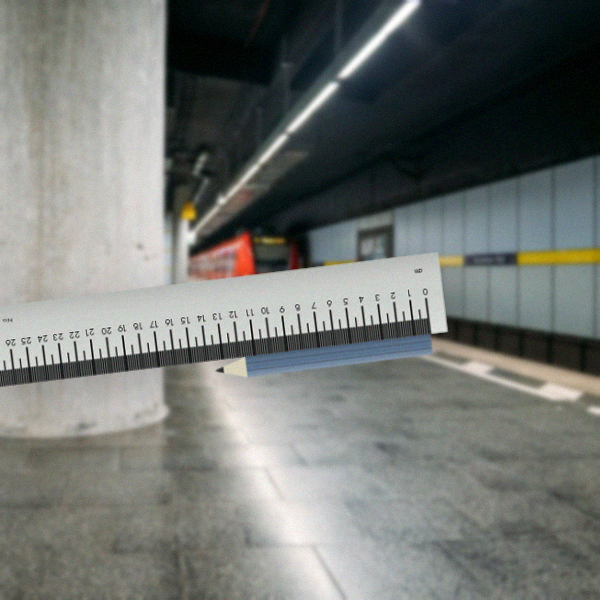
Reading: 13.5cm
